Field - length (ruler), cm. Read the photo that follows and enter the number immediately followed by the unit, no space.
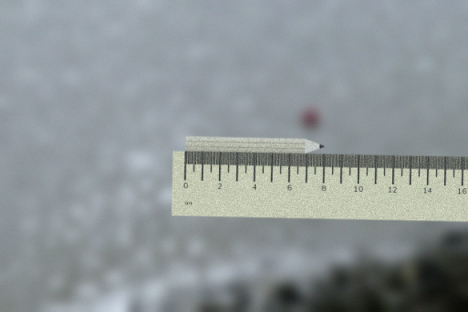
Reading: 8cm
